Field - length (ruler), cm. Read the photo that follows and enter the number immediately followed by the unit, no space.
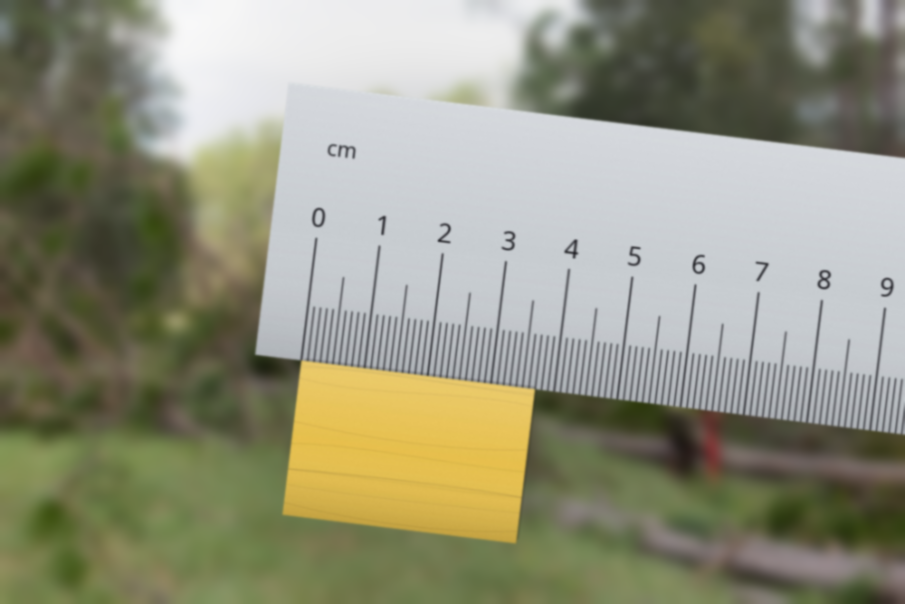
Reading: 3.7cm
